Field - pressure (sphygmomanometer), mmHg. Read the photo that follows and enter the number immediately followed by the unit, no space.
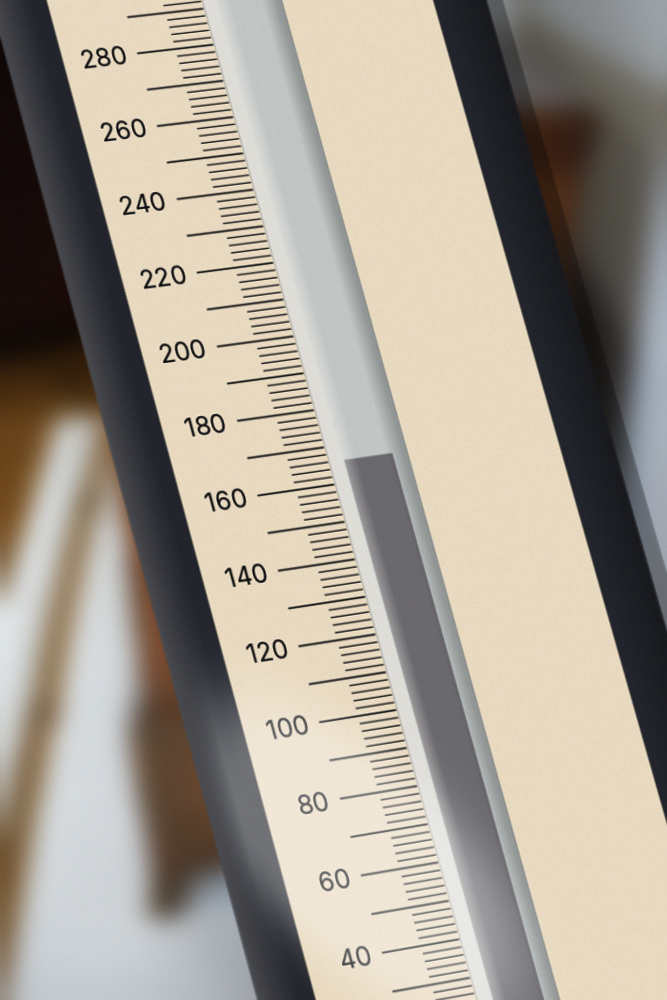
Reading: 166mmHg
